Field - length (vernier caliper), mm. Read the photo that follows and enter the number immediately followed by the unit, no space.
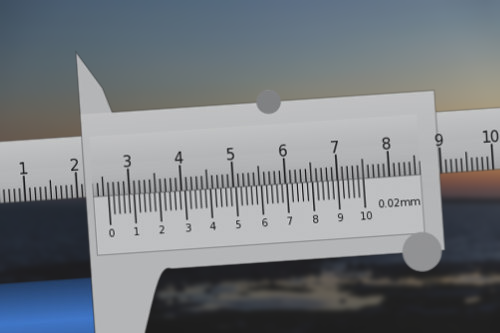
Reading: 26.0mm
